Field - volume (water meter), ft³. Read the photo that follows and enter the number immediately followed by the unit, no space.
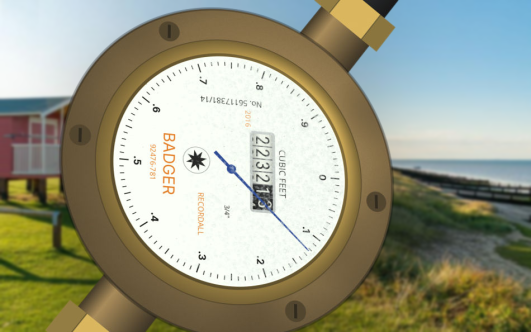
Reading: 223213.12ft³
